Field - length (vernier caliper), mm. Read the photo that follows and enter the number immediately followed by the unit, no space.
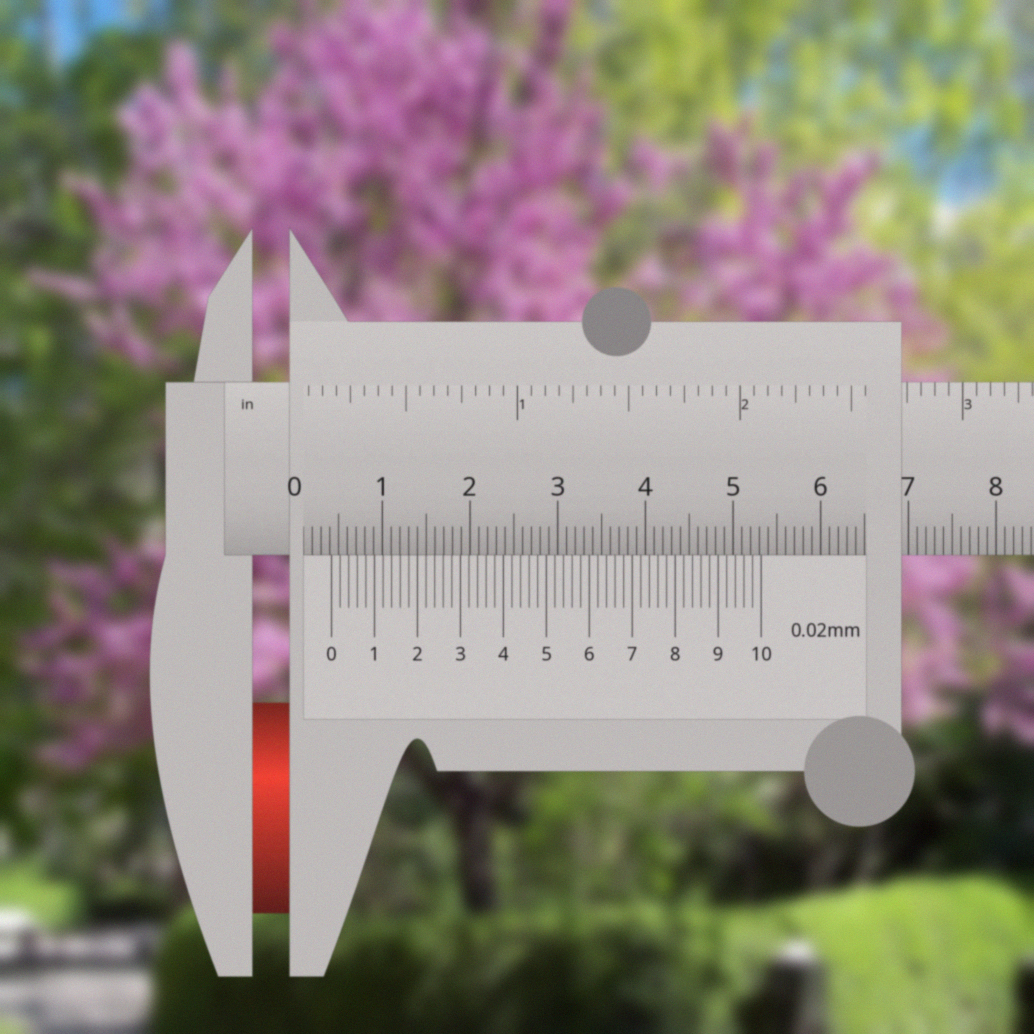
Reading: 4.2mm
